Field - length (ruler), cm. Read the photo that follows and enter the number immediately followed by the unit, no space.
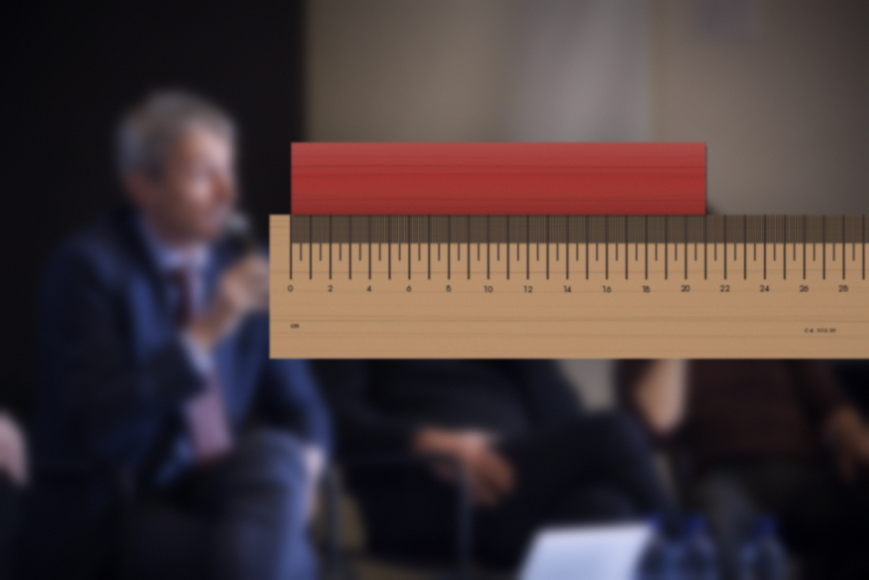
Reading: 21cm
